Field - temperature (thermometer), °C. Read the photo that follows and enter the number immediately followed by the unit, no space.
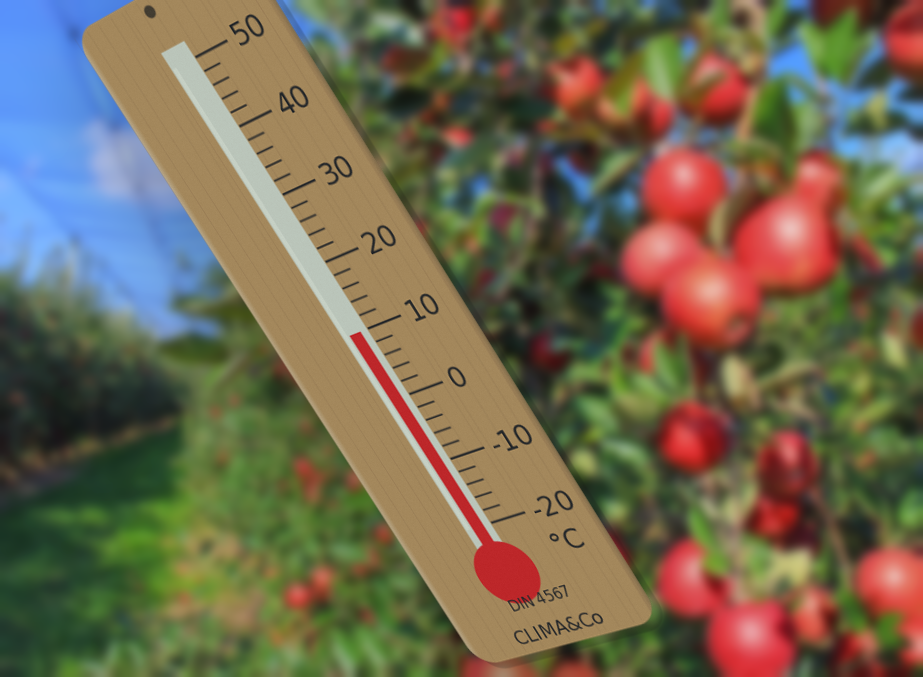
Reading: 10°C
